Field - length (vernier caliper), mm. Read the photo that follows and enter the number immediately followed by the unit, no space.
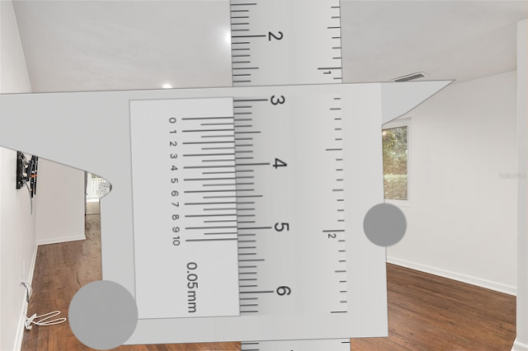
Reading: 32.6mm
